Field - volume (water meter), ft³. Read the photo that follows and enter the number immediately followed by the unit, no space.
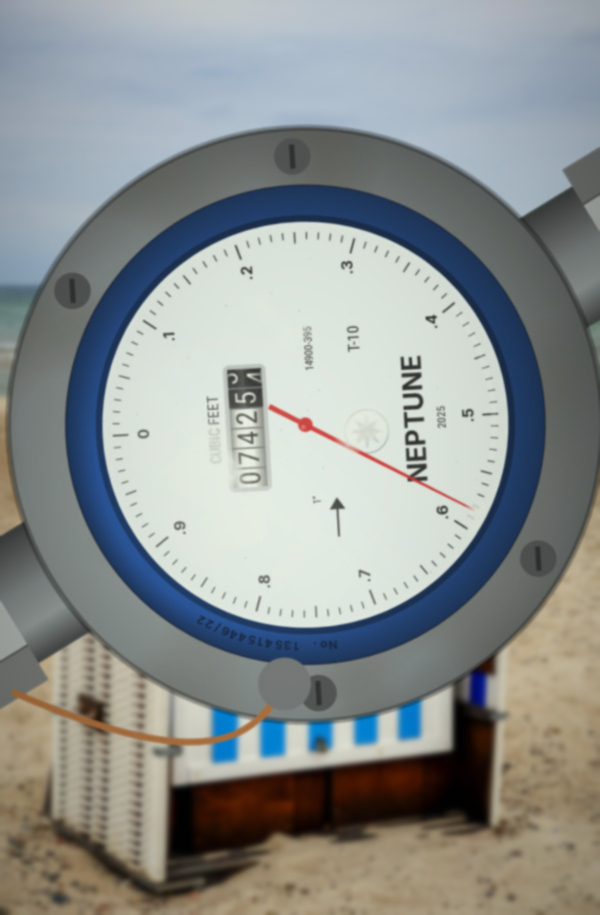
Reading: 74253.58ft³
